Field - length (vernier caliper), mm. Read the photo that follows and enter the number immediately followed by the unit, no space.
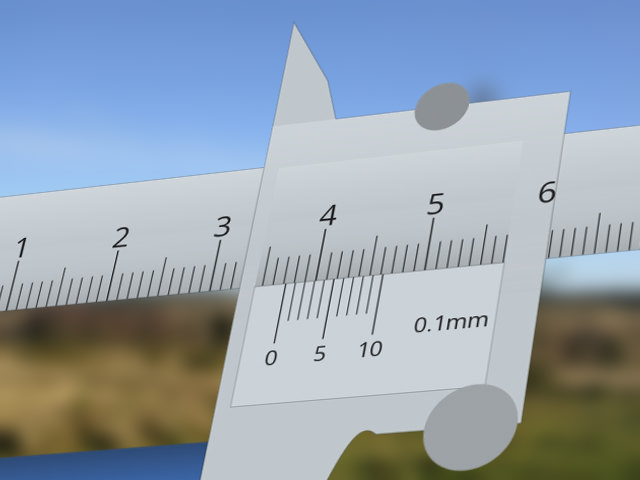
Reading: 37.2mm
